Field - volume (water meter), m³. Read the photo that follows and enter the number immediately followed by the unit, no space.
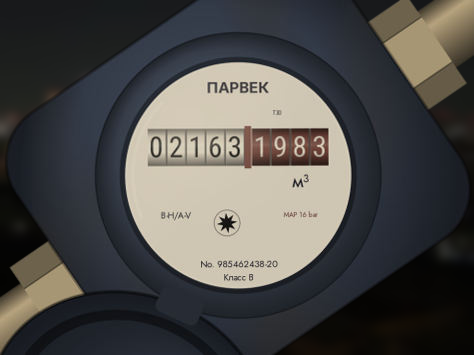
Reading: 2163.1983m³
